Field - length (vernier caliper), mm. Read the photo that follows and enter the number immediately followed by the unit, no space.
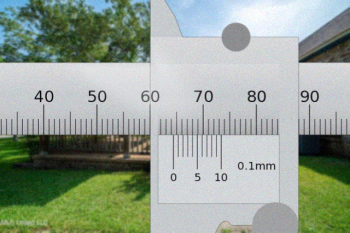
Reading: 64.4mm
